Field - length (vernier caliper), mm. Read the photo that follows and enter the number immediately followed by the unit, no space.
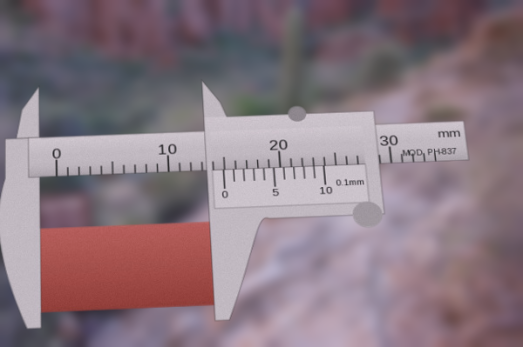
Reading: 14.9mm
